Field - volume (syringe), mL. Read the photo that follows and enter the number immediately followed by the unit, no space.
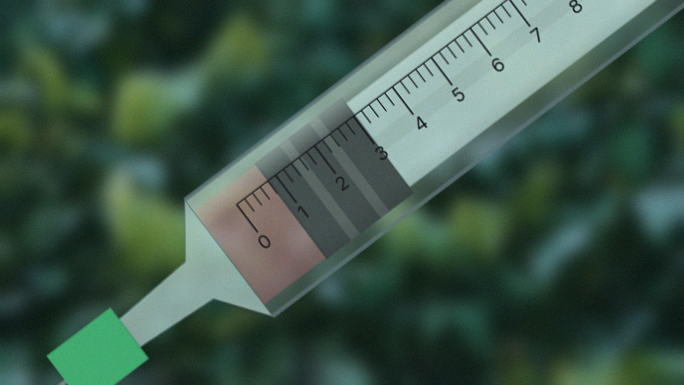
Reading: 0.8mL
